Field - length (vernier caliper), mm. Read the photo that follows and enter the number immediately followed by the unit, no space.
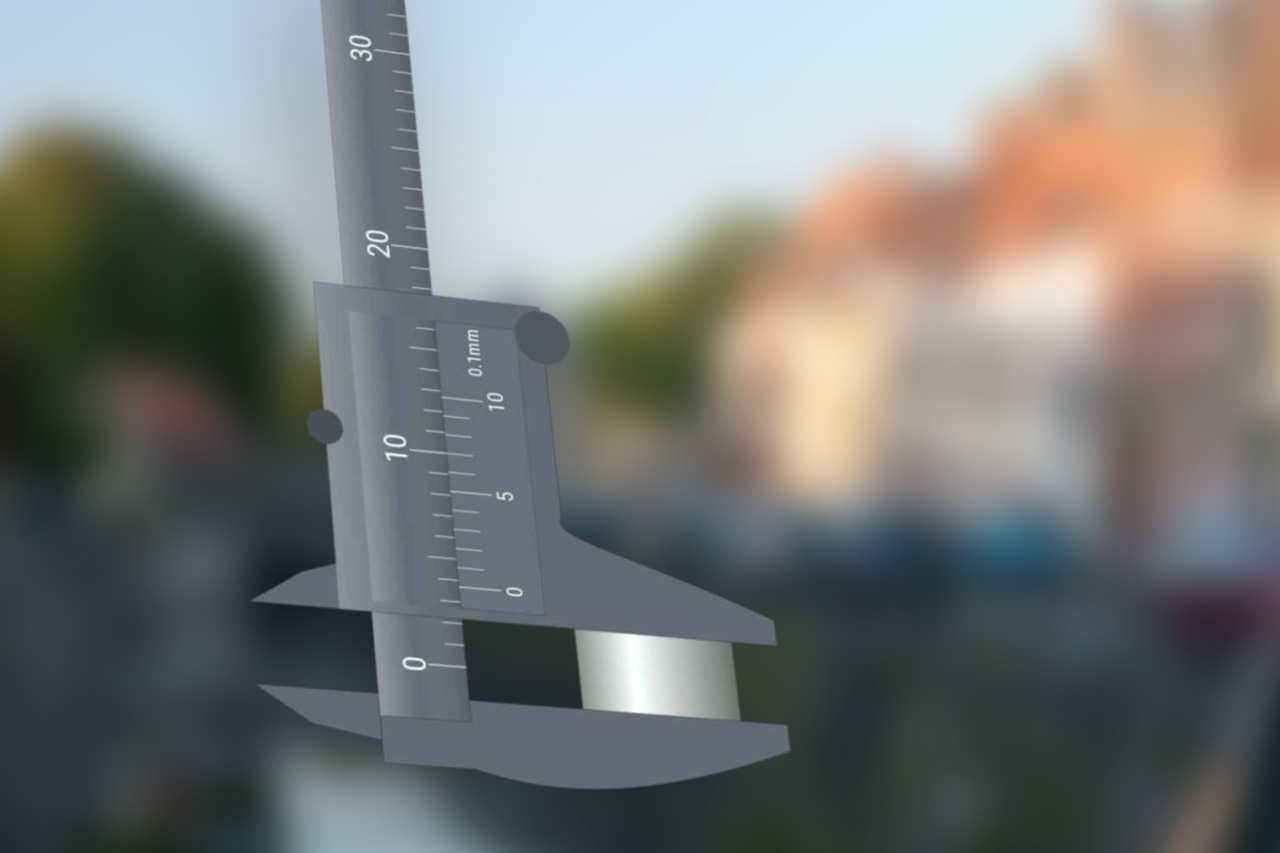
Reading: 3.7mm
